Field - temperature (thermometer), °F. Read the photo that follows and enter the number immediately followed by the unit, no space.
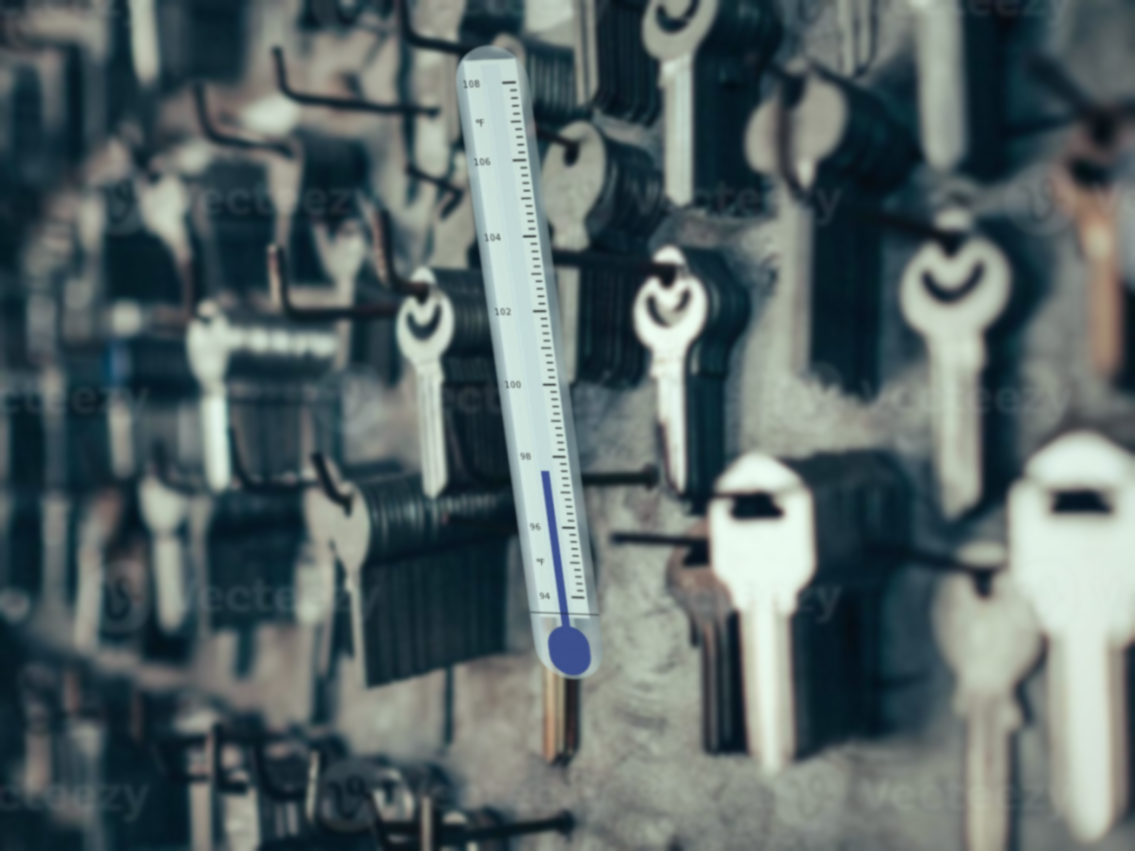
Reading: 97.6°F
